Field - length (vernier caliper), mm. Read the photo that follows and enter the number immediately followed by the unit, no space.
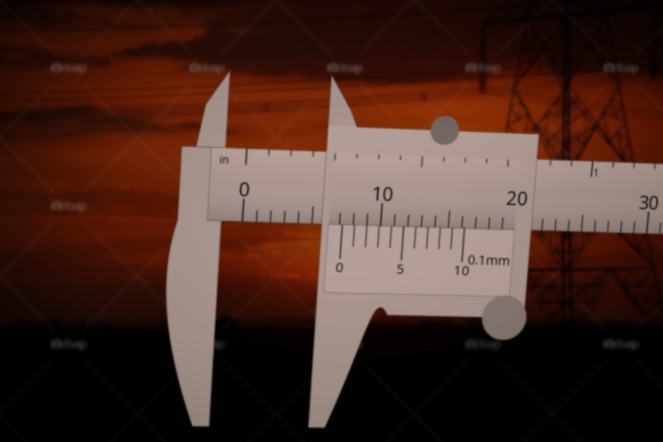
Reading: 7.2mm
